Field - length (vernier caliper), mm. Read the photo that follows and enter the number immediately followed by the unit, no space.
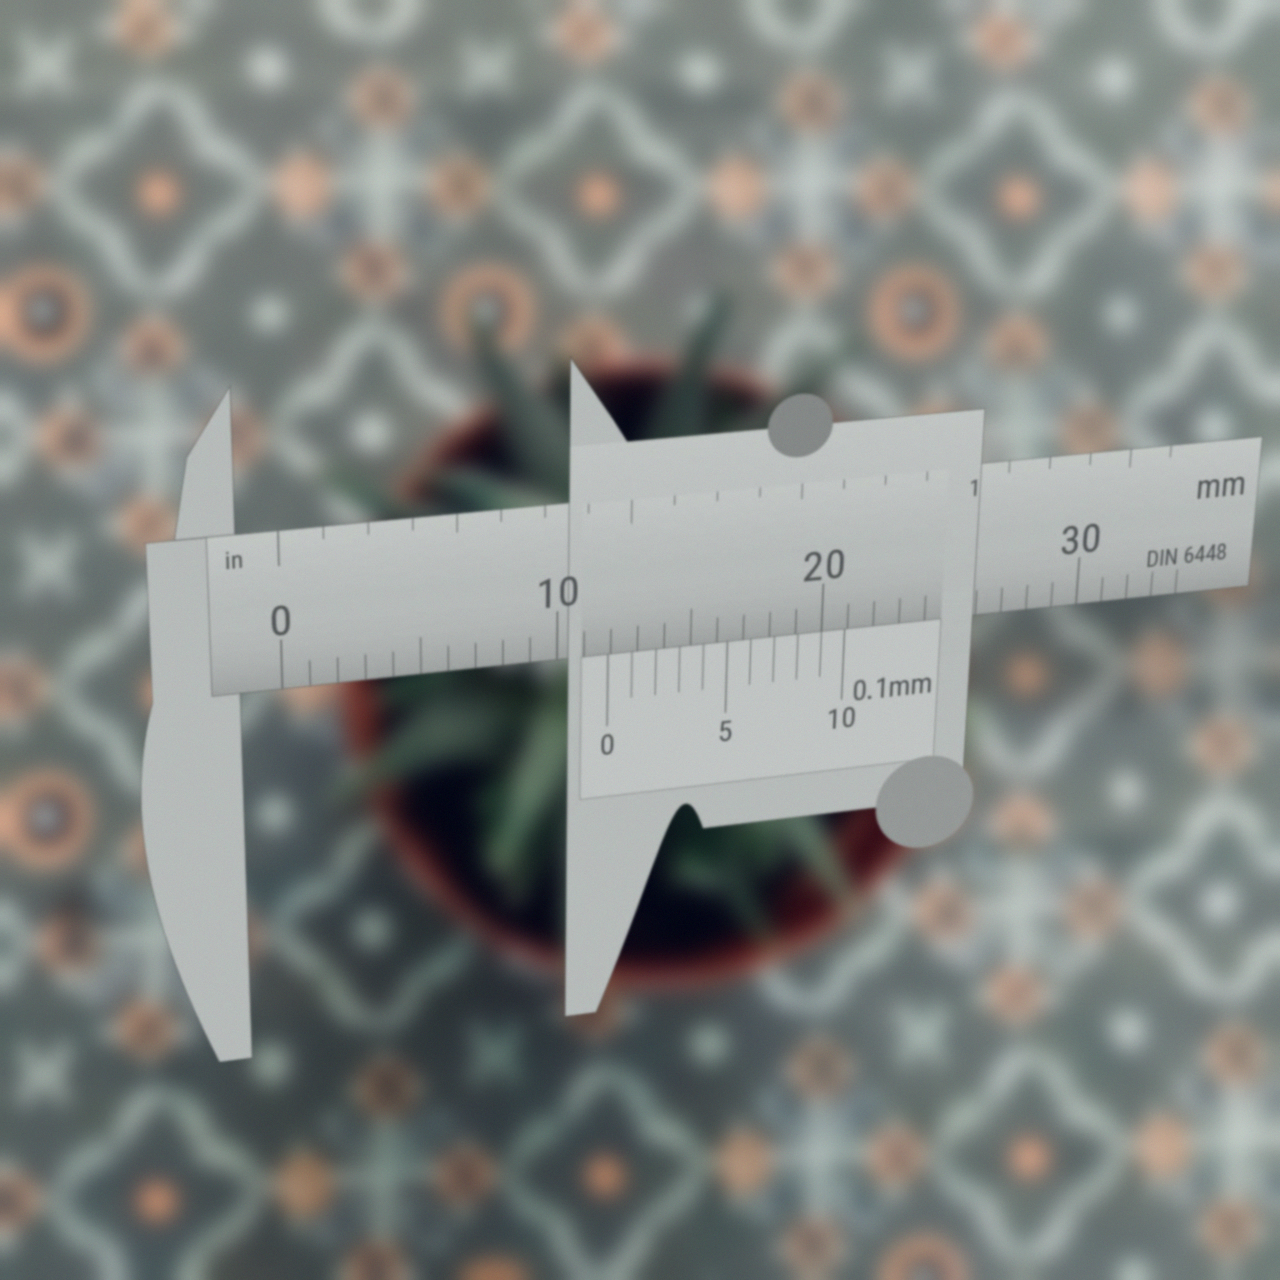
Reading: 11.9mm
